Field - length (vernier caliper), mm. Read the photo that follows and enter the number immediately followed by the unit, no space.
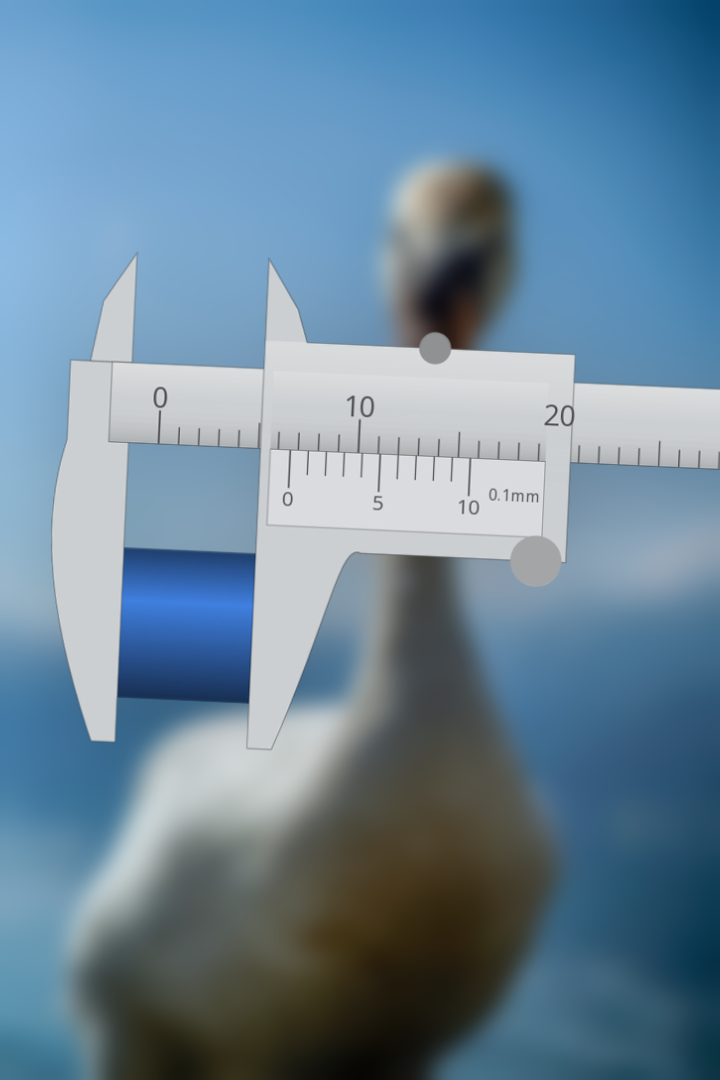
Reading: 6.6mm
